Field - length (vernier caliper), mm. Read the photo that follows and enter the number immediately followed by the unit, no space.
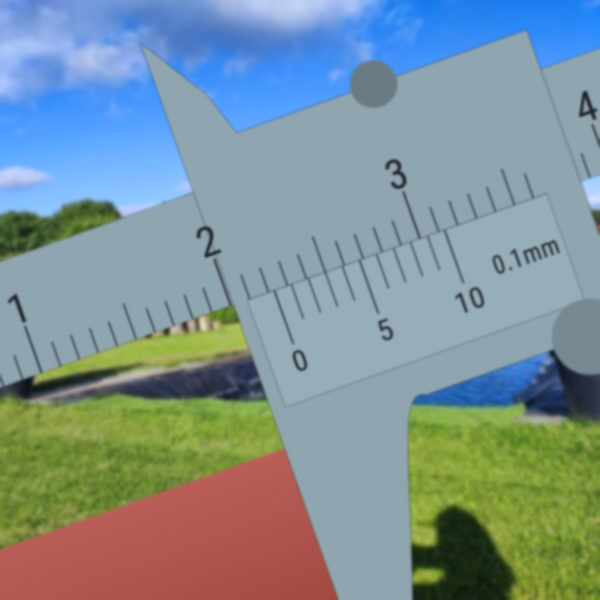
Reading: 22.3mm
